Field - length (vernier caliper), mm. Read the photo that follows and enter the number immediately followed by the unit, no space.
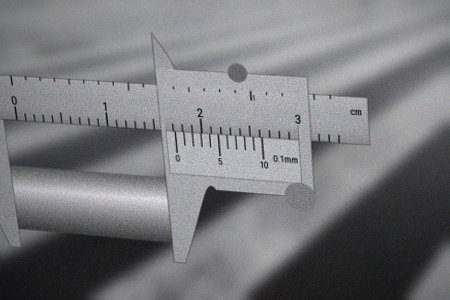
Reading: 17.2mm
